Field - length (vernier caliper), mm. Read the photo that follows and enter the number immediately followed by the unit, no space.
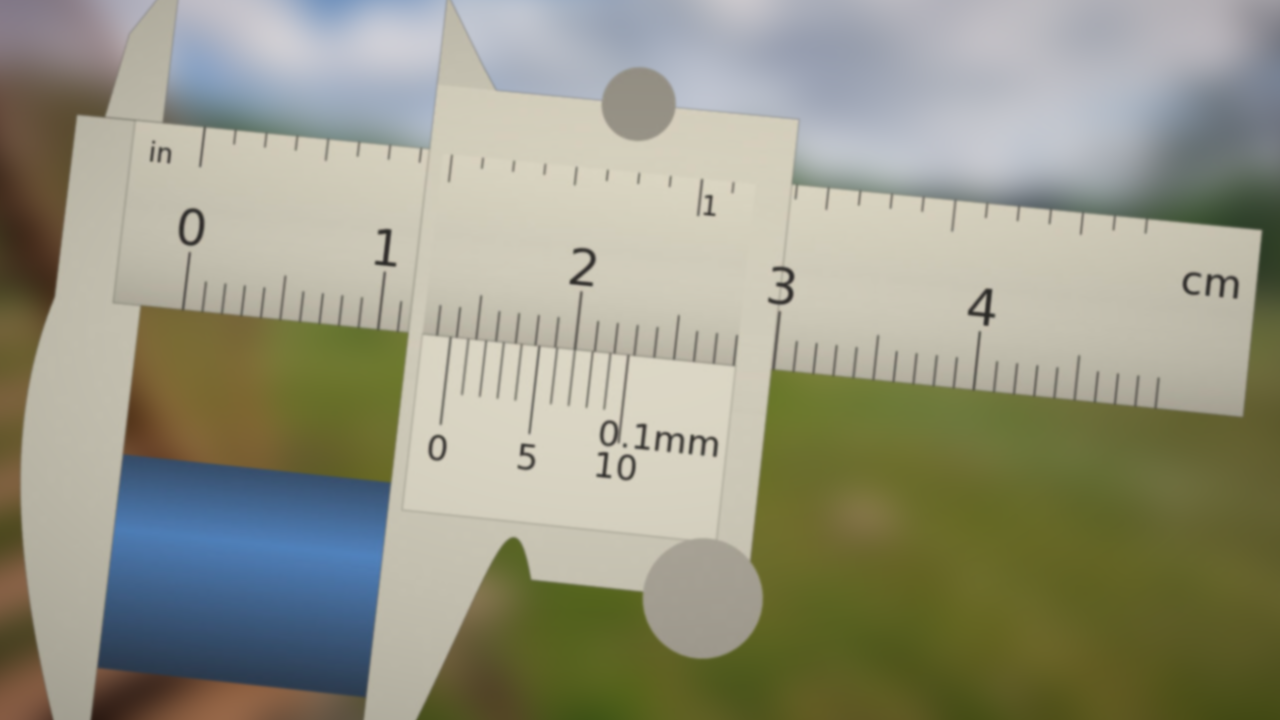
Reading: 13.7mm
